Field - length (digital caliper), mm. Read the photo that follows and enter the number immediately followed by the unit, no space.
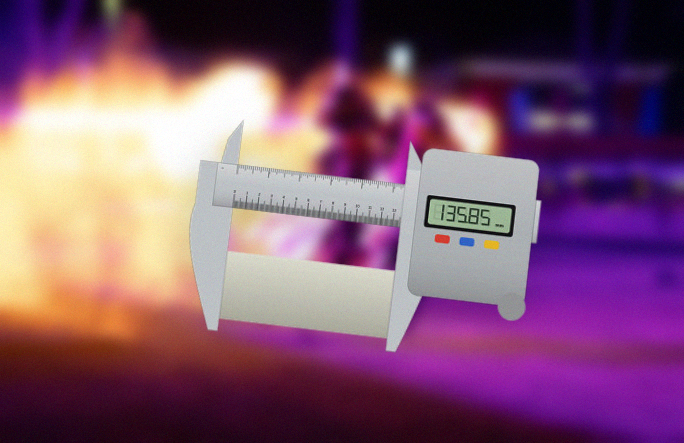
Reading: 135.85mm
